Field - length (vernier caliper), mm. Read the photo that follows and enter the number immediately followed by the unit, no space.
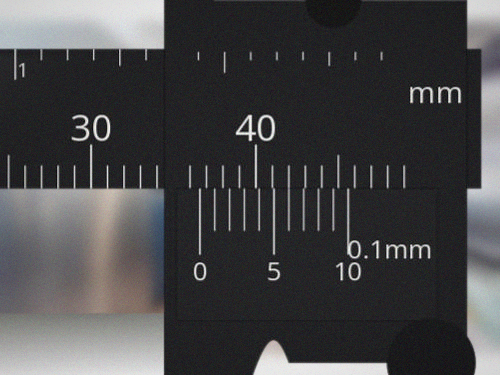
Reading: 36.6mm
